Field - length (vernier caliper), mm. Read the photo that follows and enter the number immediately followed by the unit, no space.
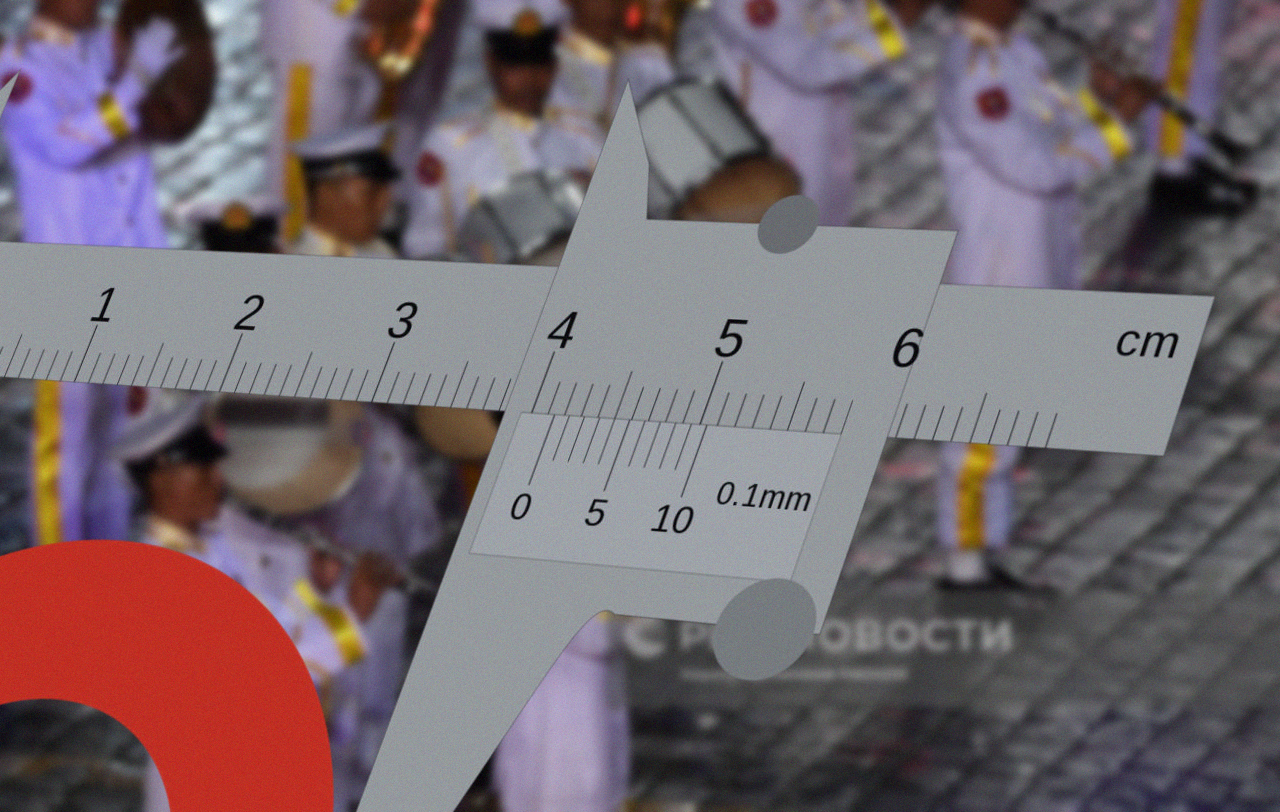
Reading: 41.4mm
